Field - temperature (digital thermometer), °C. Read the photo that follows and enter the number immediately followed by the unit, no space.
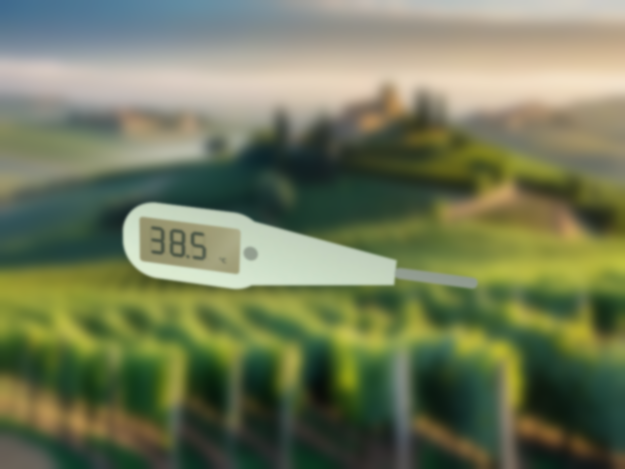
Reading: 38.5°C
